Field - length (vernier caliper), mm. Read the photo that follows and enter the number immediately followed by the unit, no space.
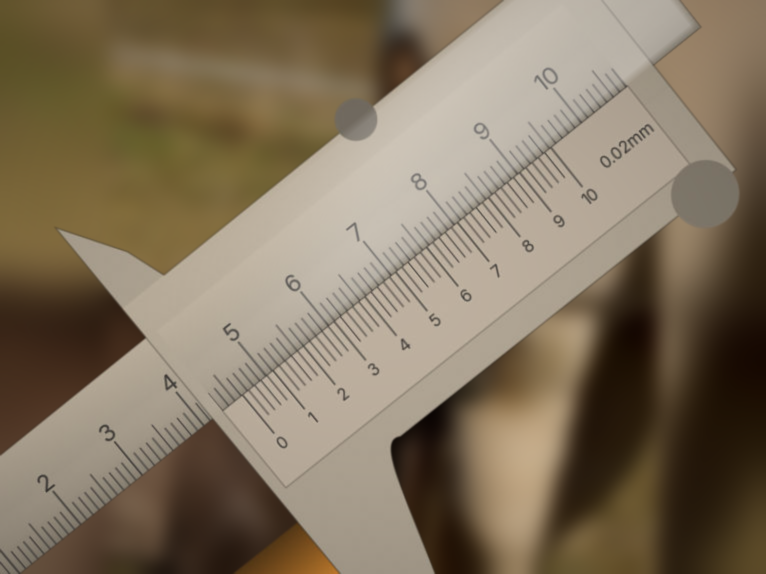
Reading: 46.2mm
